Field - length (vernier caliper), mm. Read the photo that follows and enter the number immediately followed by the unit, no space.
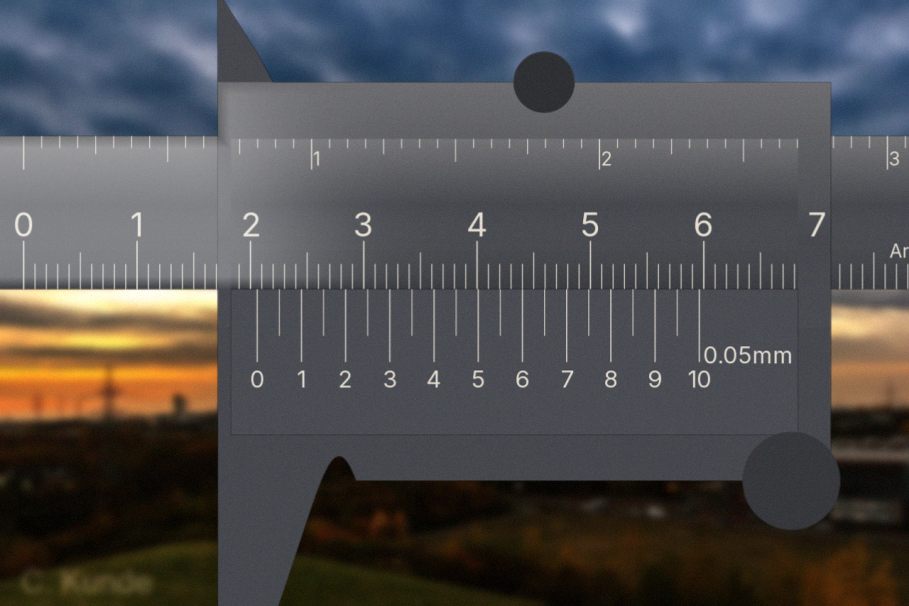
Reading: 20.6mm
